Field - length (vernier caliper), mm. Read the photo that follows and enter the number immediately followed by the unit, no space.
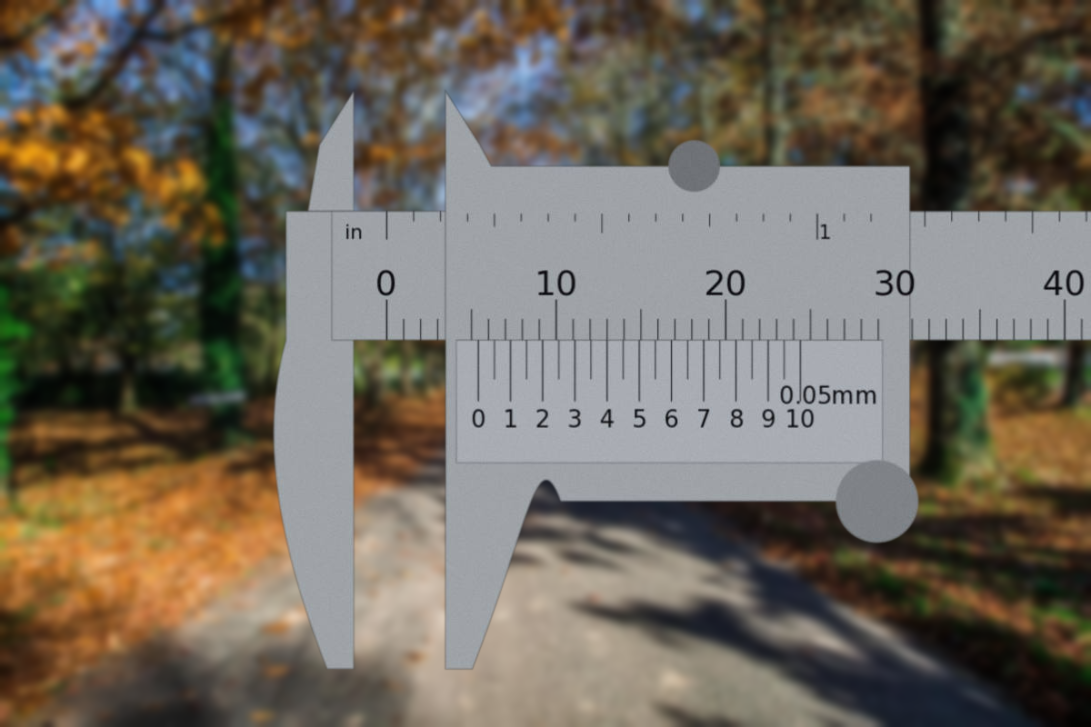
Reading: 5.4mm
